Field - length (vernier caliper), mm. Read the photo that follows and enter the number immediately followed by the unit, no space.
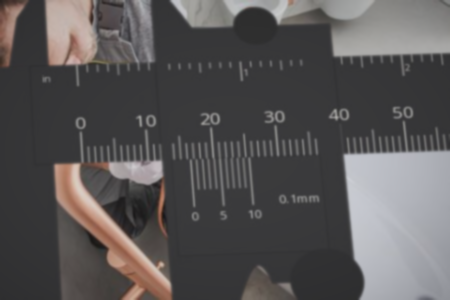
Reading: 16.5mm
